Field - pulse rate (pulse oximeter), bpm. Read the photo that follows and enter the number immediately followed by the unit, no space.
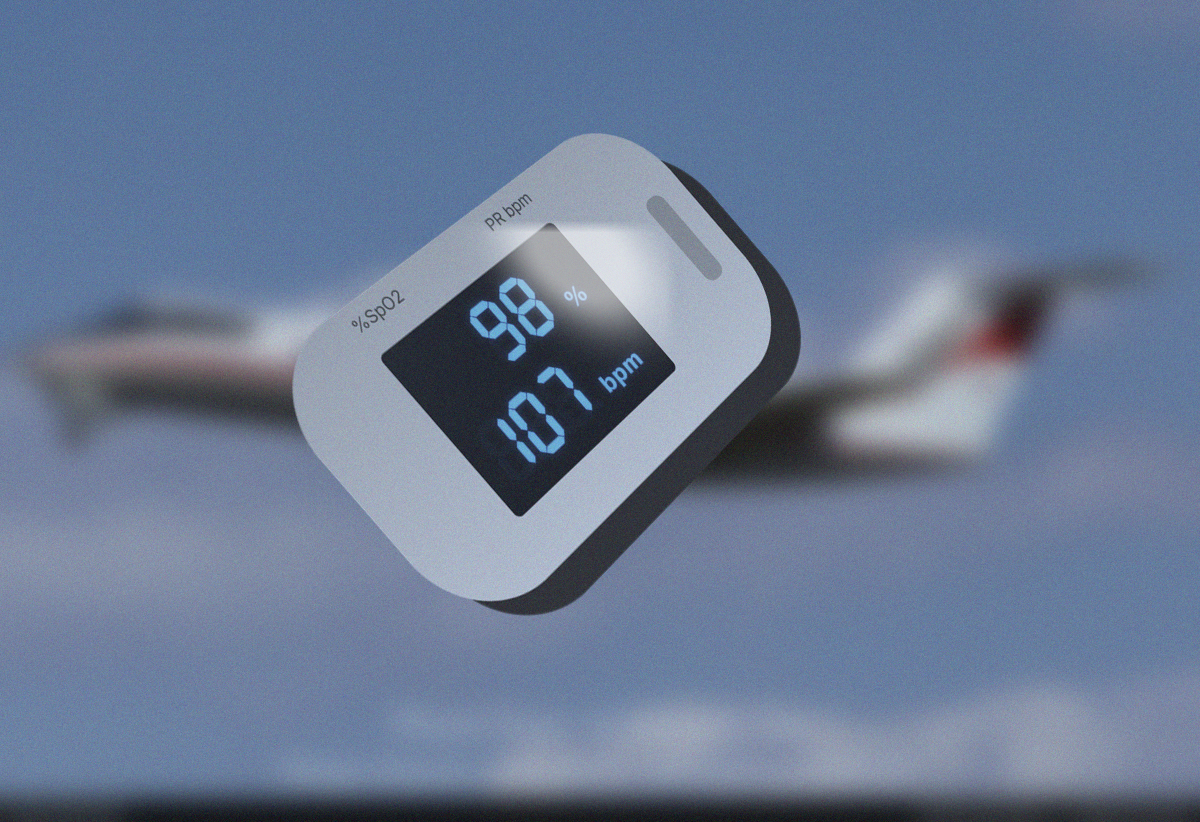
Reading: 107bpm
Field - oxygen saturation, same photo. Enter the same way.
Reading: 98%
